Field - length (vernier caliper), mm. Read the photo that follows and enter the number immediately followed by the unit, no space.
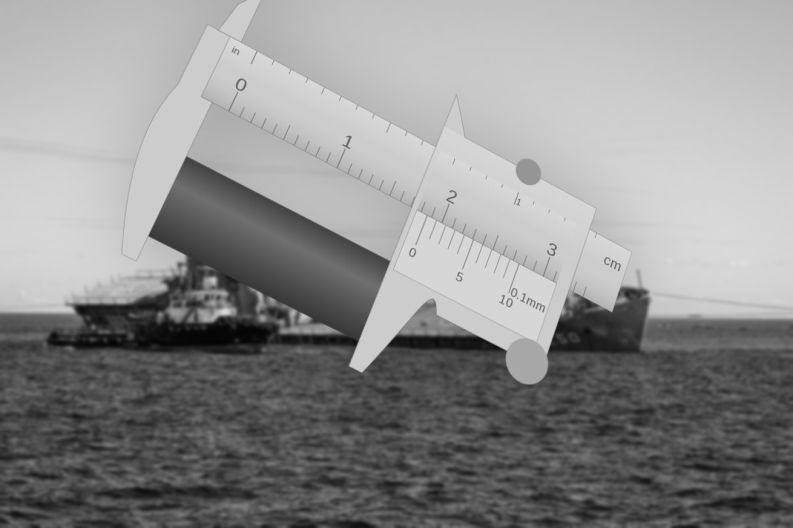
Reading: 18.6mm
